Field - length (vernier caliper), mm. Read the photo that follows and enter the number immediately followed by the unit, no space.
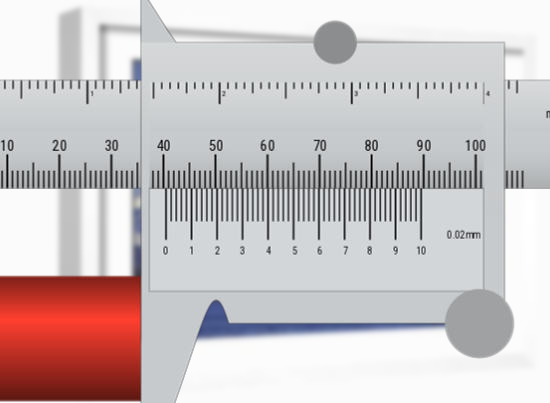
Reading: 40.5mm
